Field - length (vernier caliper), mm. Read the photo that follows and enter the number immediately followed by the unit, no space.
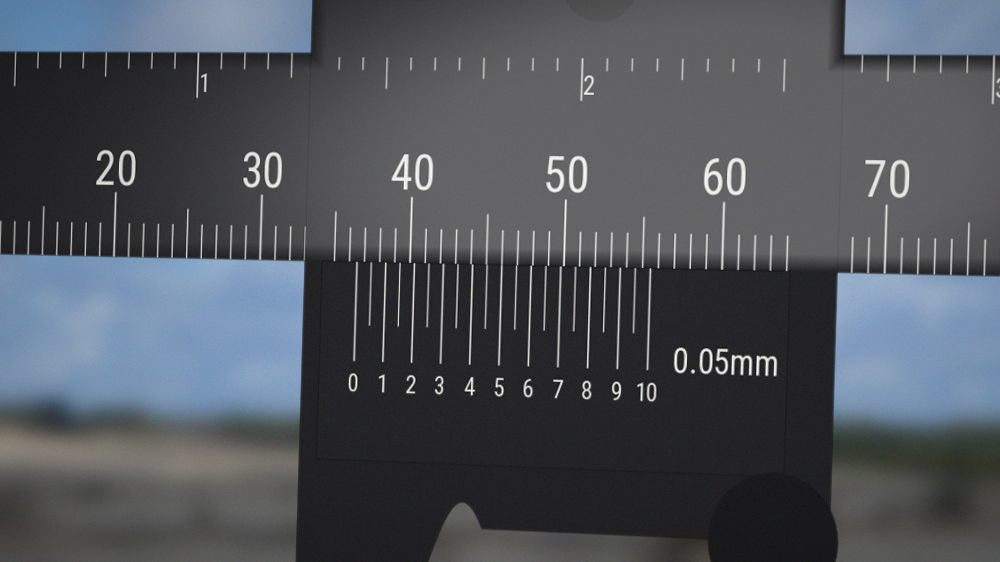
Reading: 36.5mm
